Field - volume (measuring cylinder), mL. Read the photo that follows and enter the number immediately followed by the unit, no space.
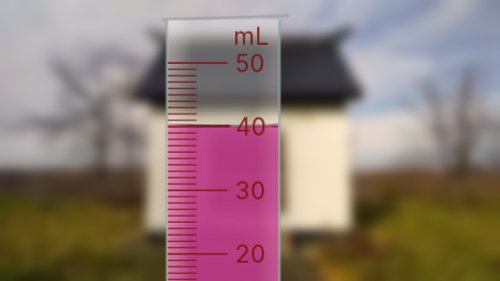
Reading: 40mL
